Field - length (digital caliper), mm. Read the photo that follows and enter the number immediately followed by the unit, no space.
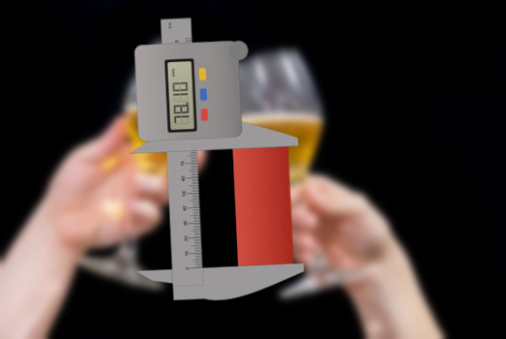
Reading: 78.10mm
